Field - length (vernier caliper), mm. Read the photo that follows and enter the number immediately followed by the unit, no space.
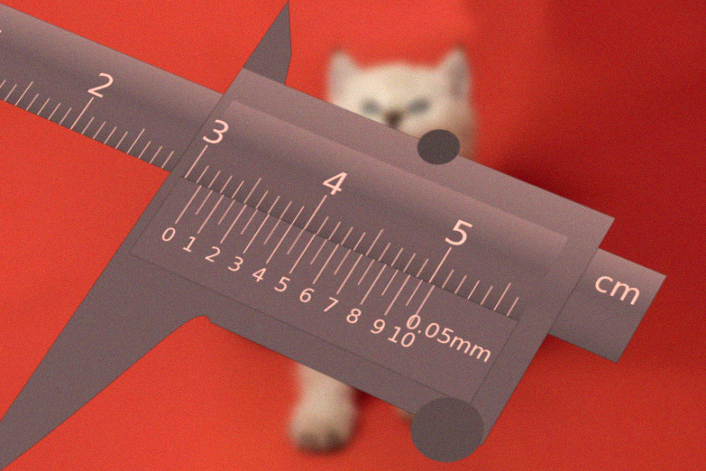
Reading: 31.4mm
